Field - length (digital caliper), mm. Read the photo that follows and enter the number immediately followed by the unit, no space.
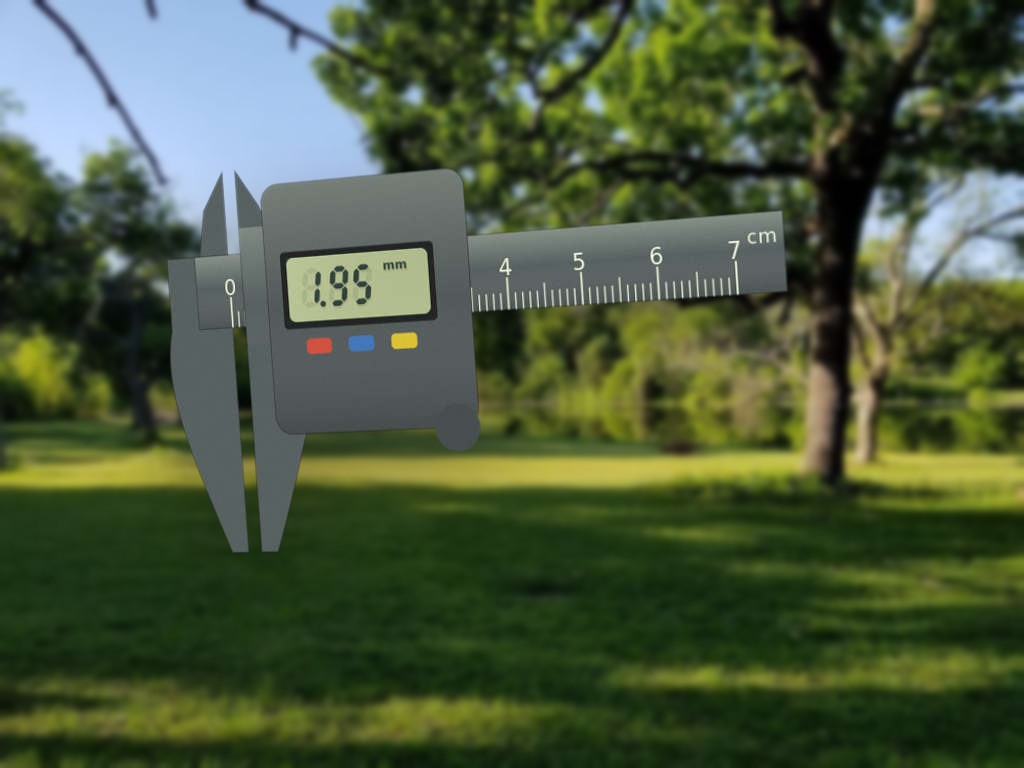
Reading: 1.95mm
